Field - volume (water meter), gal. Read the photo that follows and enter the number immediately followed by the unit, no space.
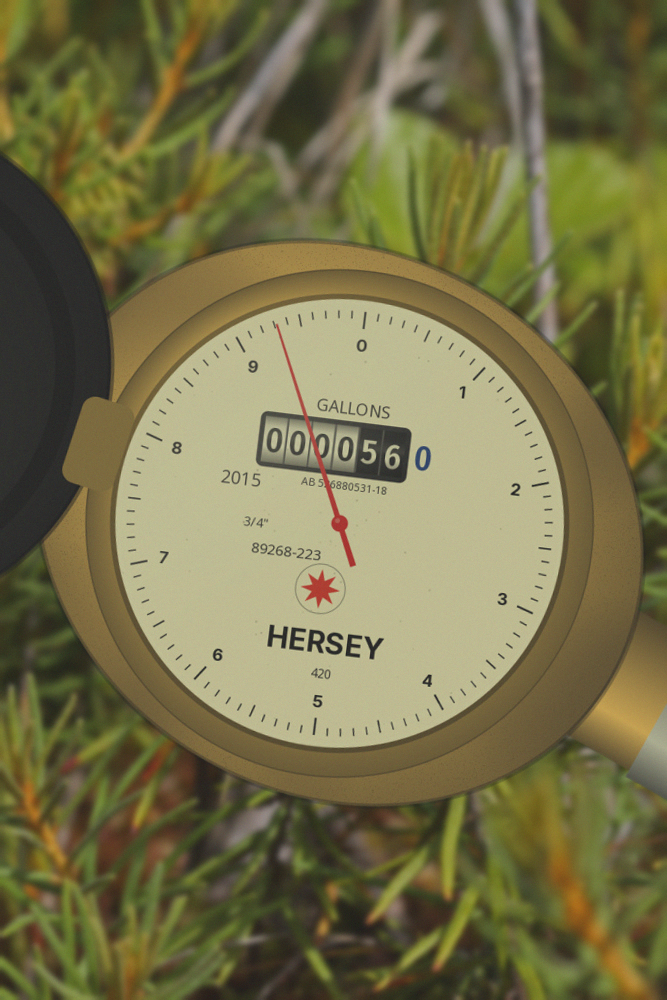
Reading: 559.3gal
